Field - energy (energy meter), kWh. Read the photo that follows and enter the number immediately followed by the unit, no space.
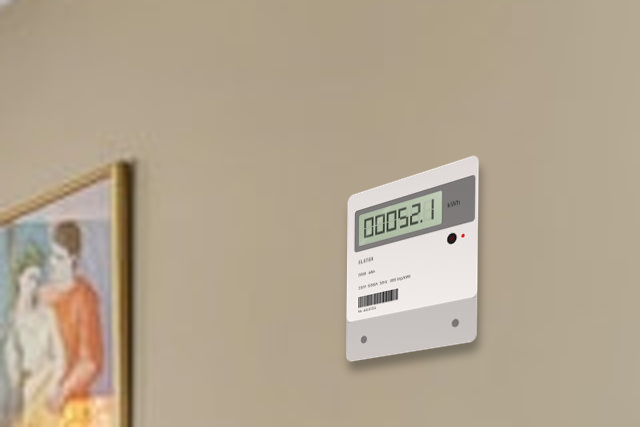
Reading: 52.1kWh
